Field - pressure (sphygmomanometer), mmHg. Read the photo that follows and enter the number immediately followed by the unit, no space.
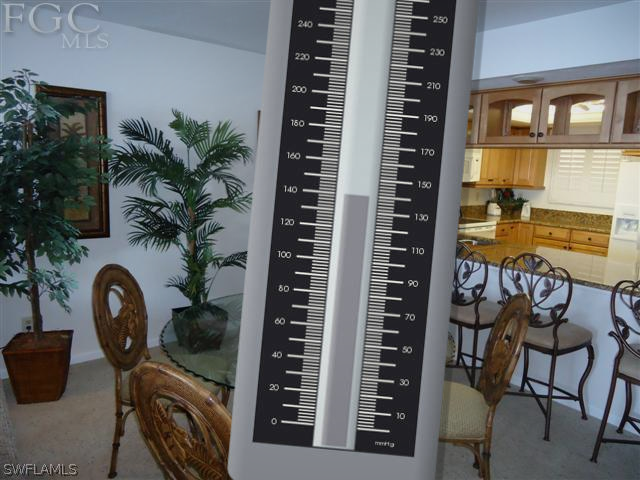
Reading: 140mmHg
